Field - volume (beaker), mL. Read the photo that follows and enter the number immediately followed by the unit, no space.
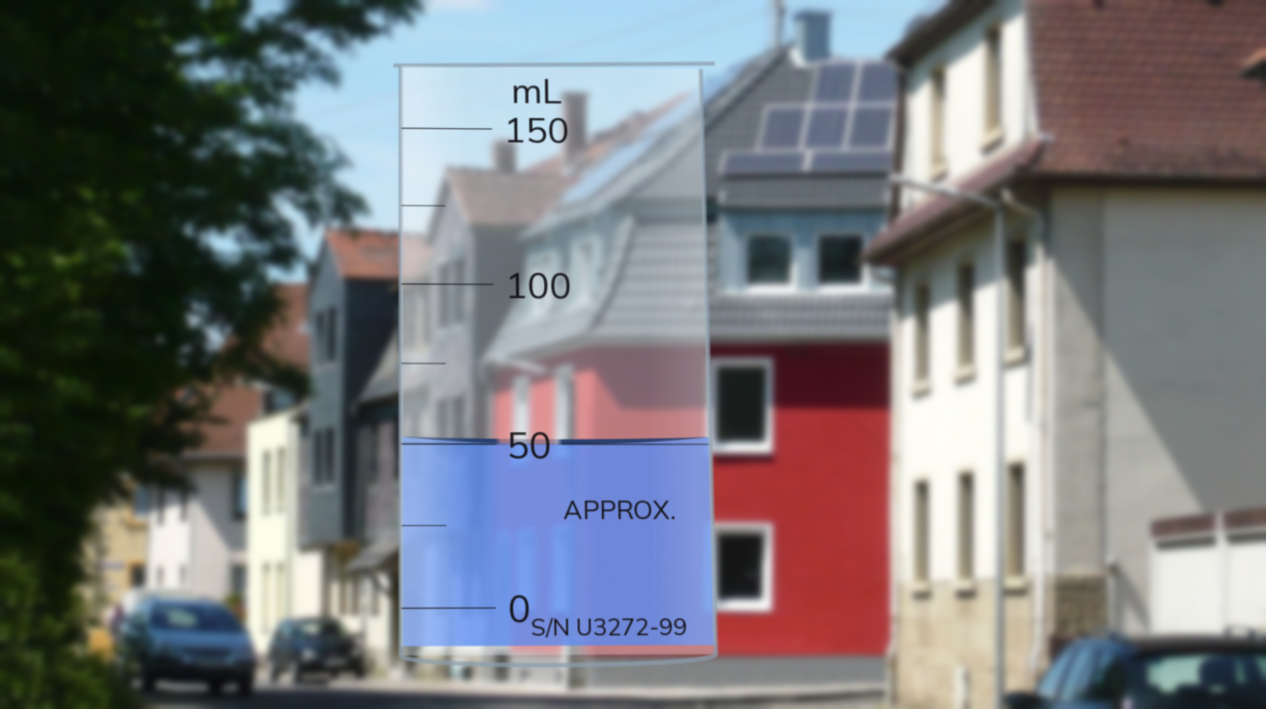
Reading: 50mL
